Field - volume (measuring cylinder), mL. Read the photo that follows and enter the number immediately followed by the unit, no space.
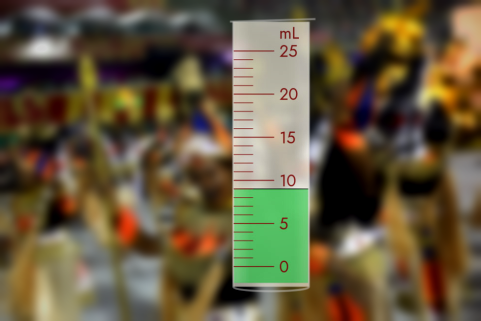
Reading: 9mL
